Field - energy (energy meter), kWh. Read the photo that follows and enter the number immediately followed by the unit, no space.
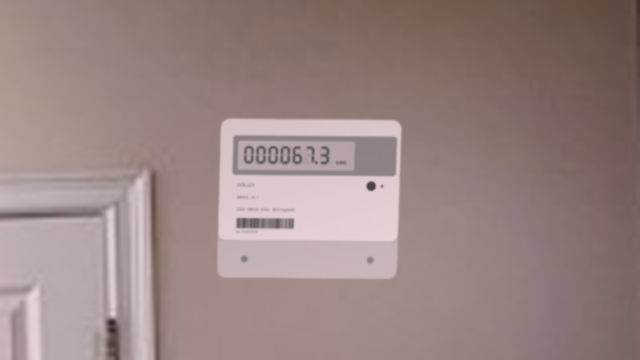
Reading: 67.3kWh
